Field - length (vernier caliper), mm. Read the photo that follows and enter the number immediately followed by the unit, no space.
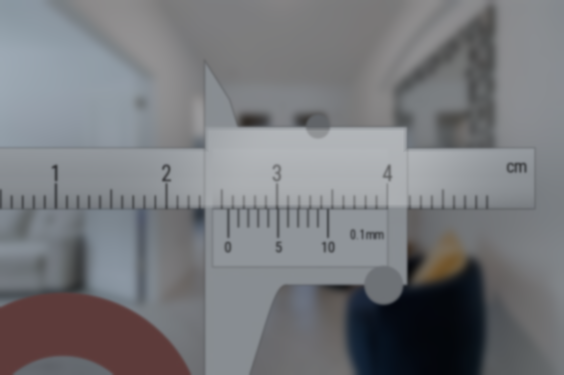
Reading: 25.6mm
